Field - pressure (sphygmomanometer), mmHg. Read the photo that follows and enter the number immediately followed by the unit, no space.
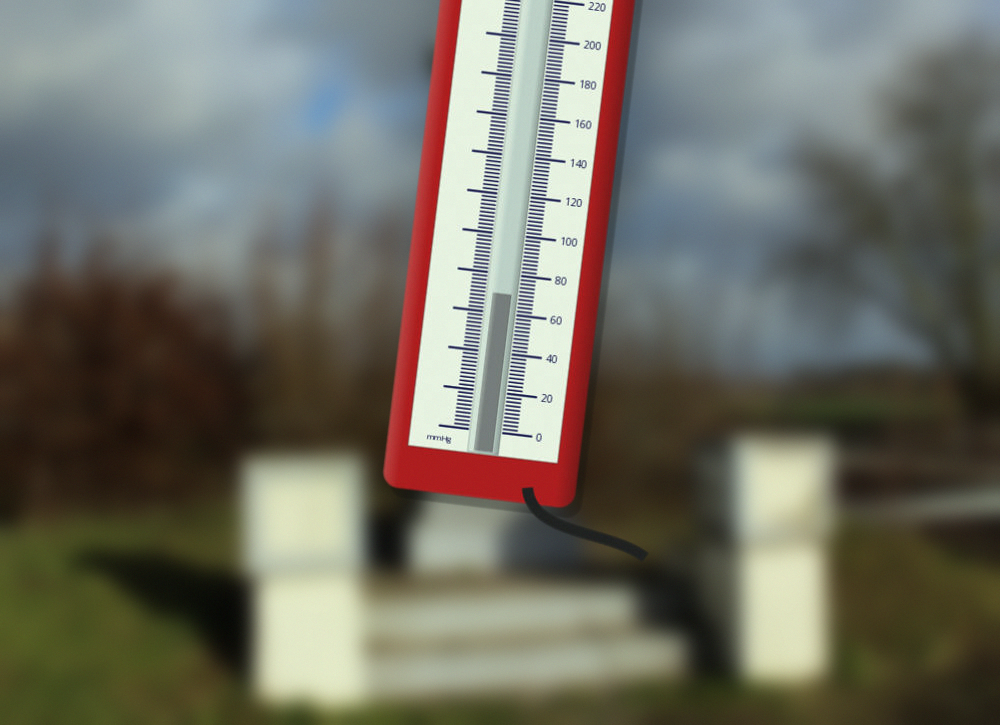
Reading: 70mmHg
